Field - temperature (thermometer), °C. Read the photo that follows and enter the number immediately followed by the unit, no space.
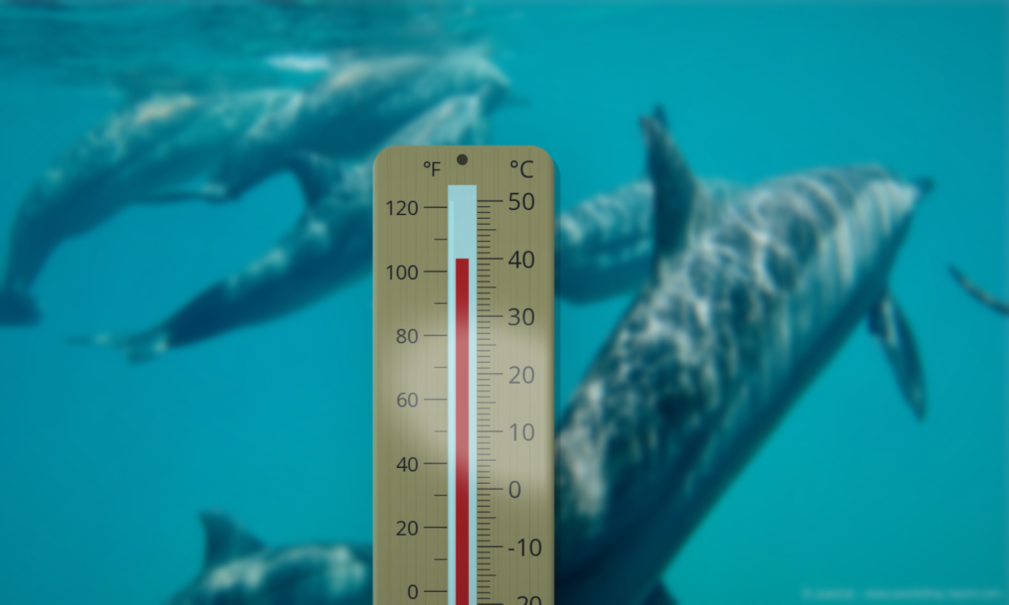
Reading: 40°C
